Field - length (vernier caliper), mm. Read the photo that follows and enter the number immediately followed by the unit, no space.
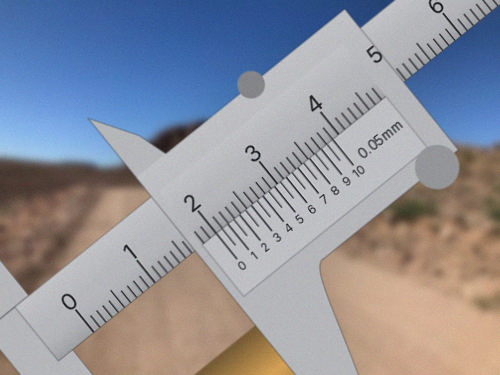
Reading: 20.0mm
